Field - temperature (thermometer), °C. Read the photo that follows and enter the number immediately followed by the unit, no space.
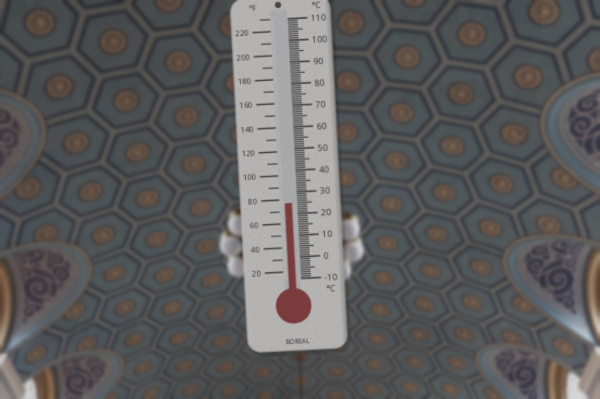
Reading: 25°C
